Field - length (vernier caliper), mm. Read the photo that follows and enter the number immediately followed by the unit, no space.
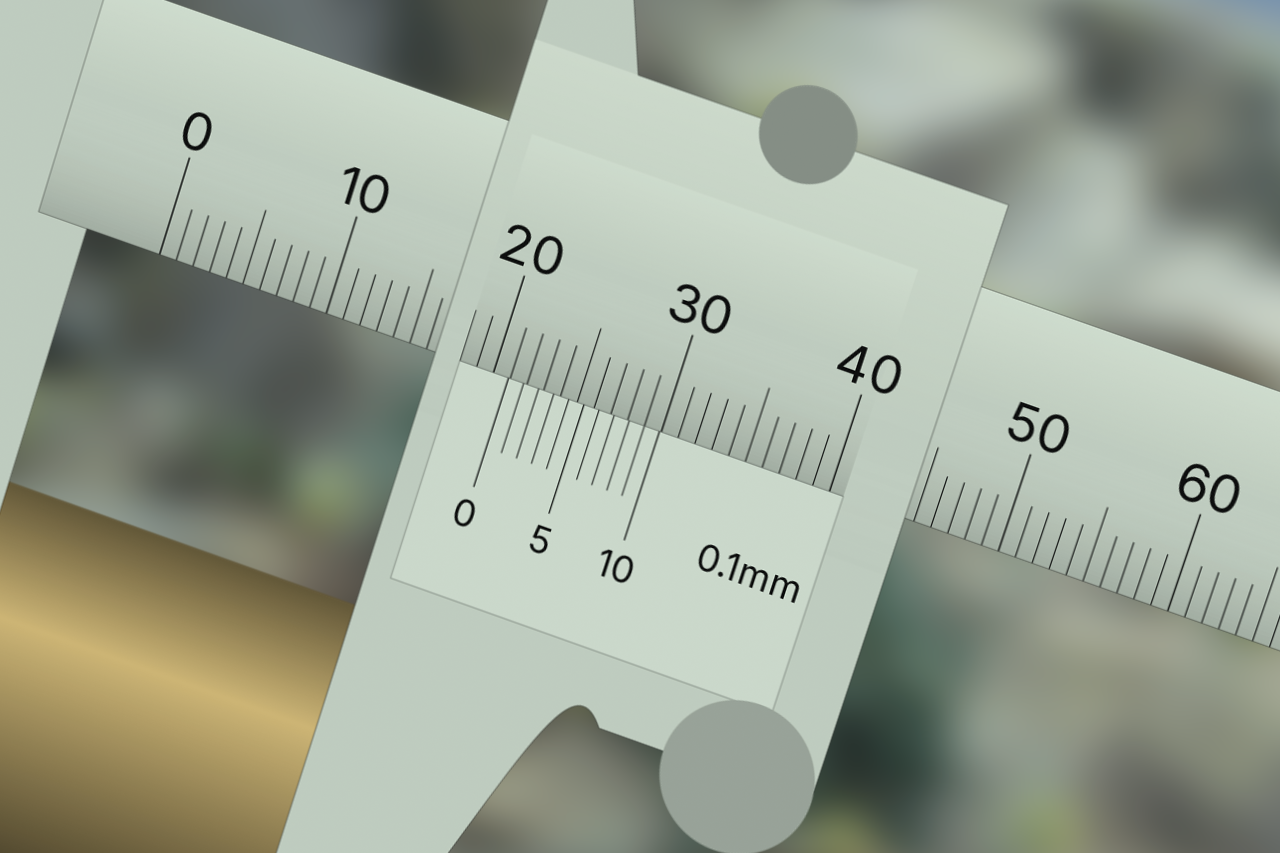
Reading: 20.9mm
